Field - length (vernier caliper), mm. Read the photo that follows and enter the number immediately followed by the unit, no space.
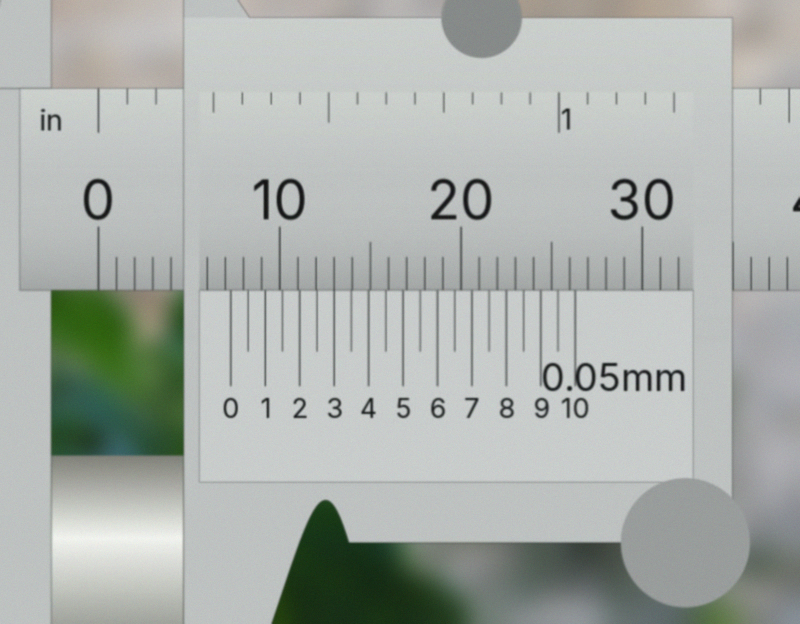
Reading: 7.3mm
